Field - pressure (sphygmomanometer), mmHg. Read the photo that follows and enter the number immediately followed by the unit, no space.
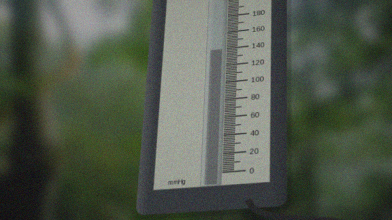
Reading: 140mmHg
